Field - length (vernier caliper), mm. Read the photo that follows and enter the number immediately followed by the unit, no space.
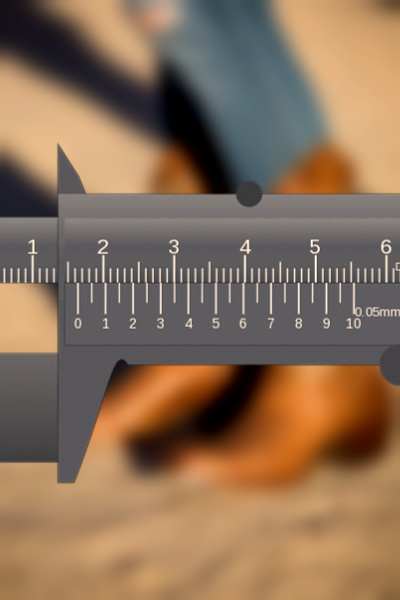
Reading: 16.4mm
